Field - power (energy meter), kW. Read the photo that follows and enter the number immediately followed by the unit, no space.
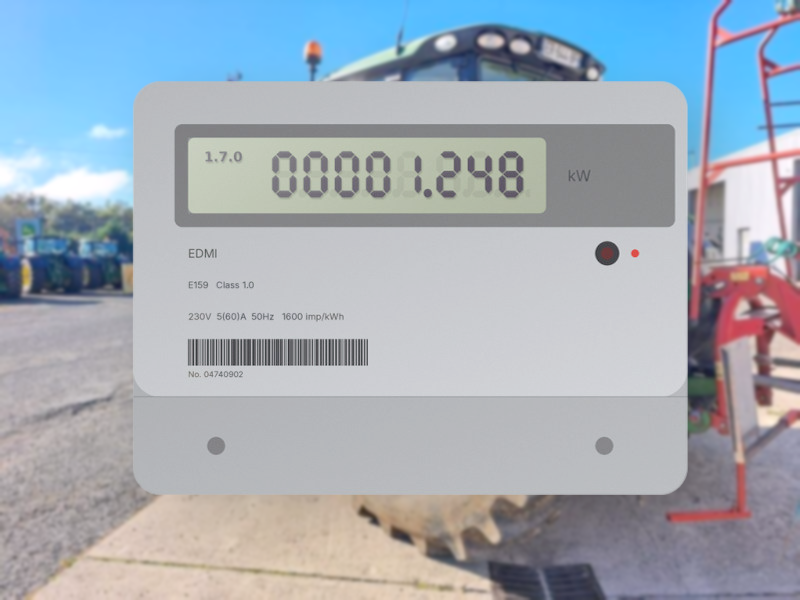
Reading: 1.248kW
